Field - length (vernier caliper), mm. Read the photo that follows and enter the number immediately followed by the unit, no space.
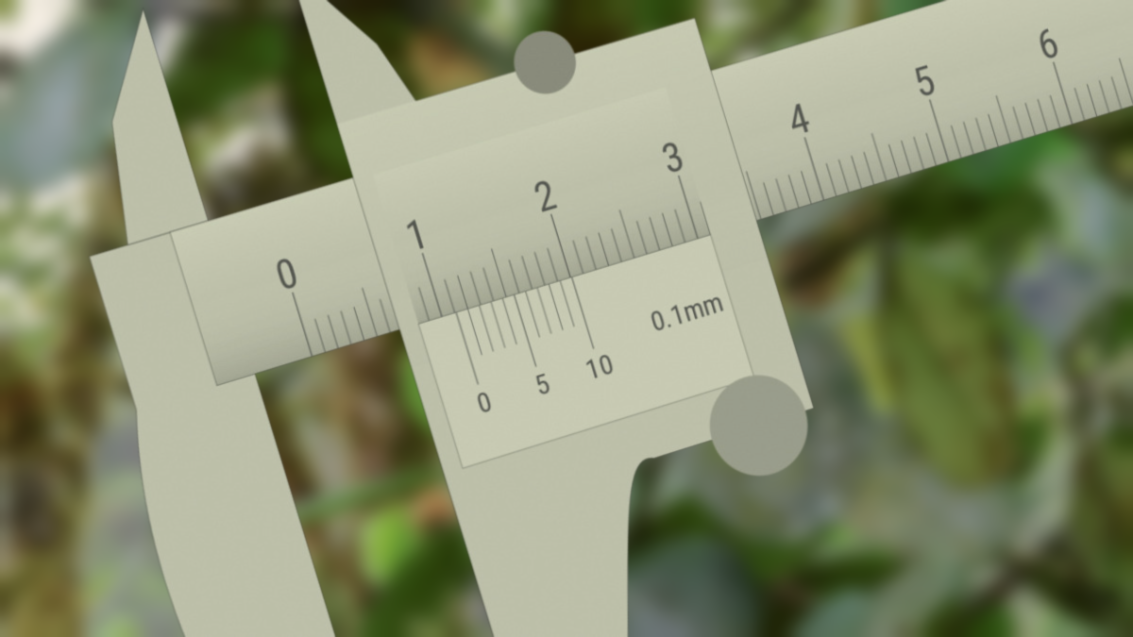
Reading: 11.1mm
